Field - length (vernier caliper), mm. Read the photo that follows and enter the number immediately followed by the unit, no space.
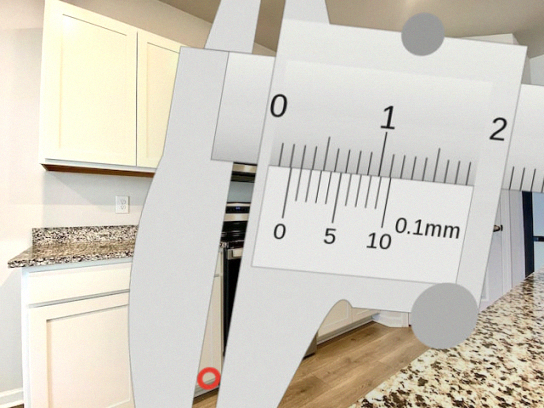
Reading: 2.1mm
